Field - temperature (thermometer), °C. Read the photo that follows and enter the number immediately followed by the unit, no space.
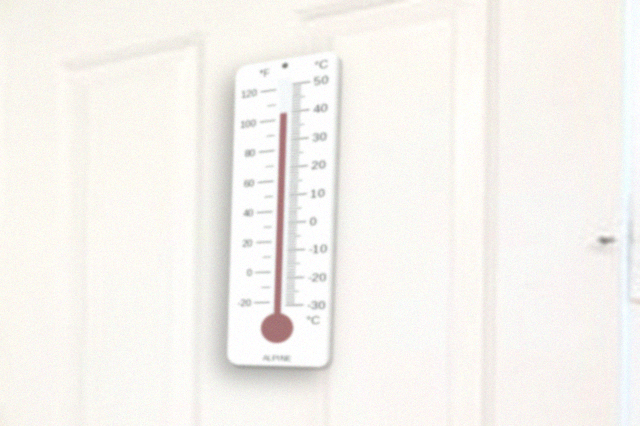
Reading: 40°C
